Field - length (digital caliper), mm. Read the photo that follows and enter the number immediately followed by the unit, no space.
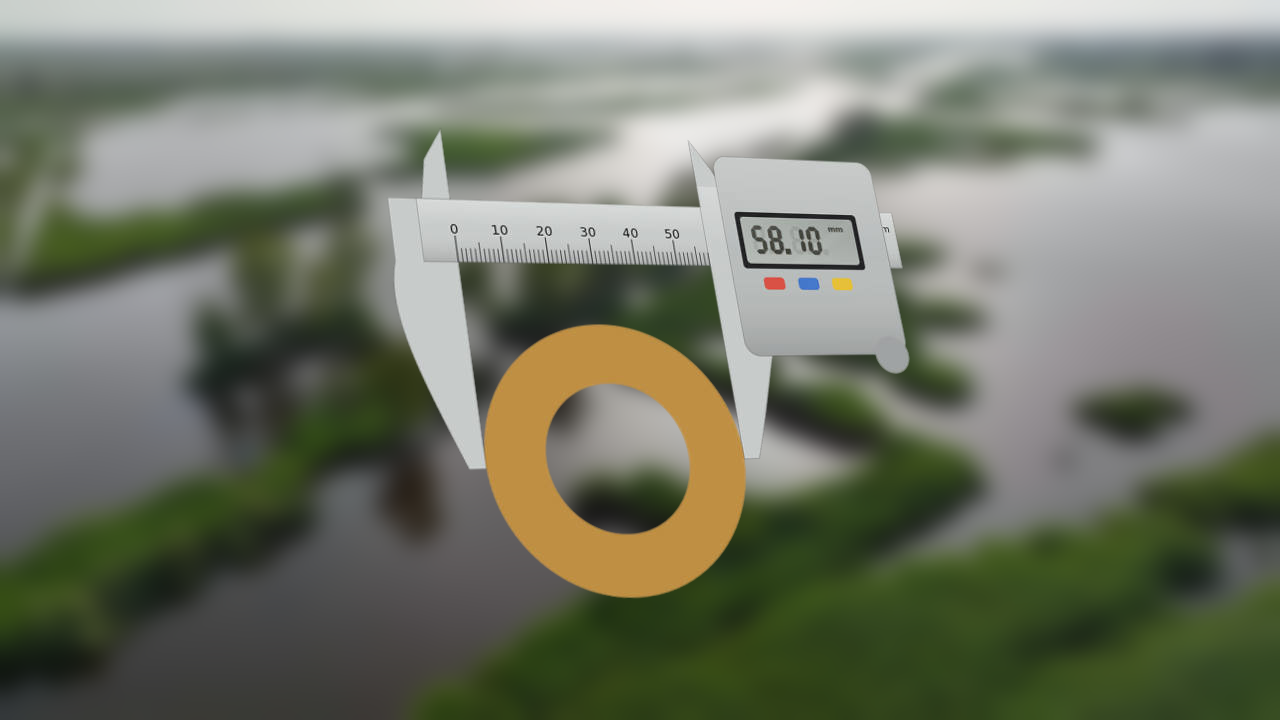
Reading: 58.10mm
